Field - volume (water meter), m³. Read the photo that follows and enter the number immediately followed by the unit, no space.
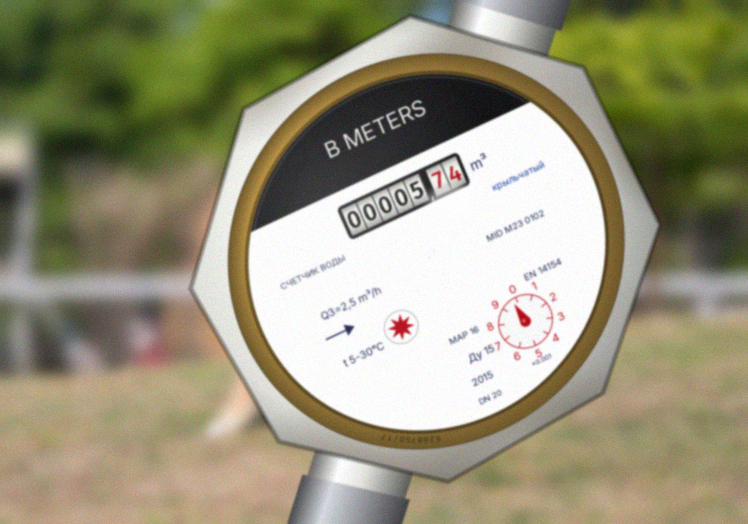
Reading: 5.739m³
